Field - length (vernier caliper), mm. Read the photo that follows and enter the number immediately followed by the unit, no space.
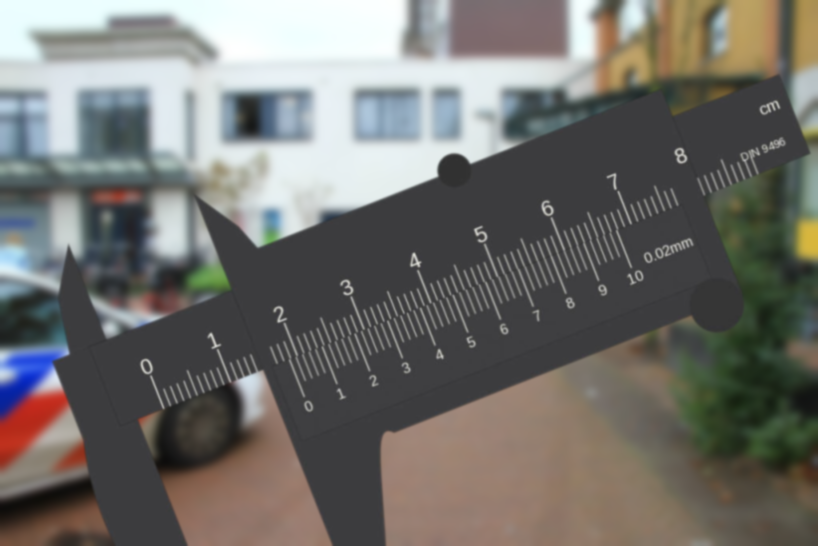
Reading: 18.8mm
